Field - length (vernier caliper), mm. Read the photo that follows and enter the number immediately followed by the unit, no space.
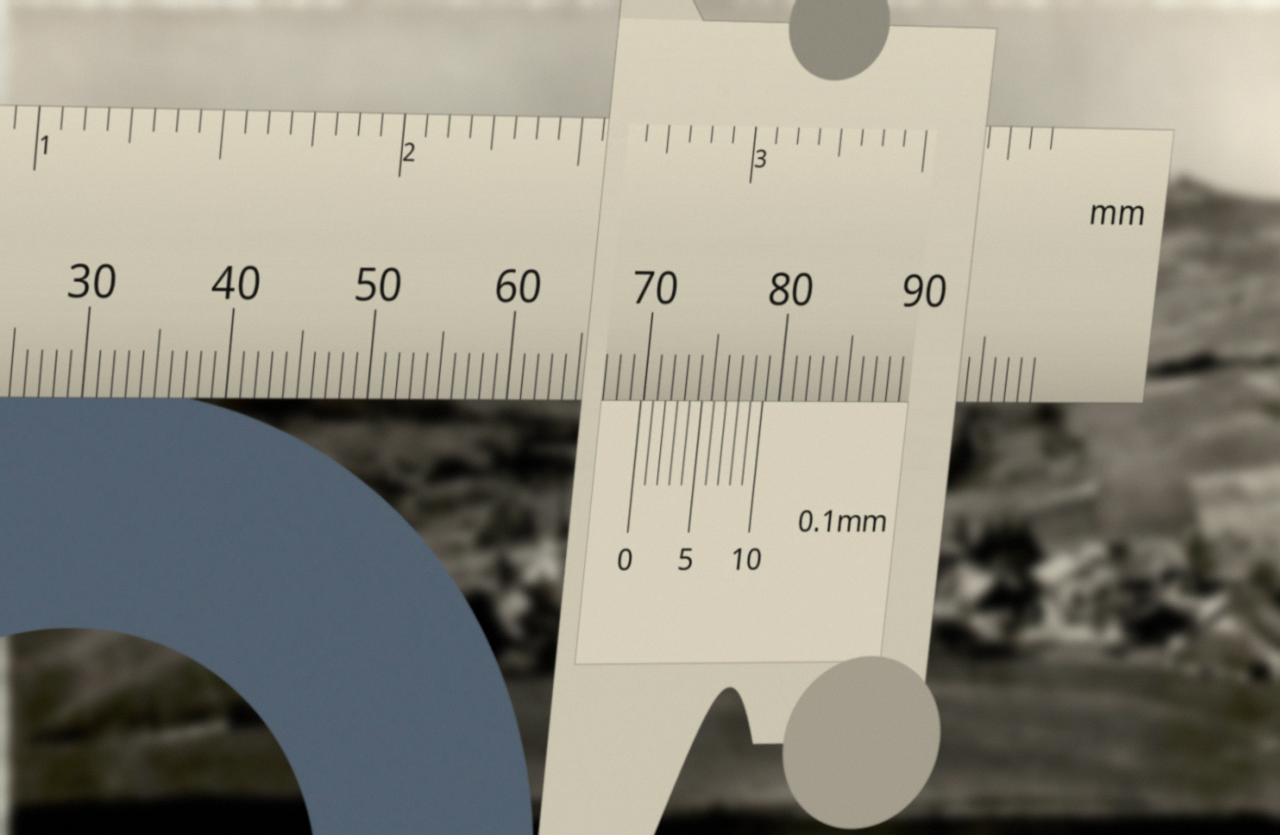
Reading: 69.8mm
